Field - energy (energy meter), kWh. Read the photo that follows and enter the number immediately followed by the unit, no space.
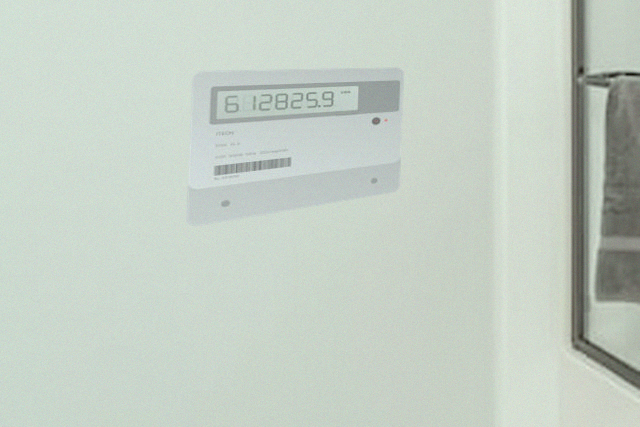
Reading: 612825.9kWh
